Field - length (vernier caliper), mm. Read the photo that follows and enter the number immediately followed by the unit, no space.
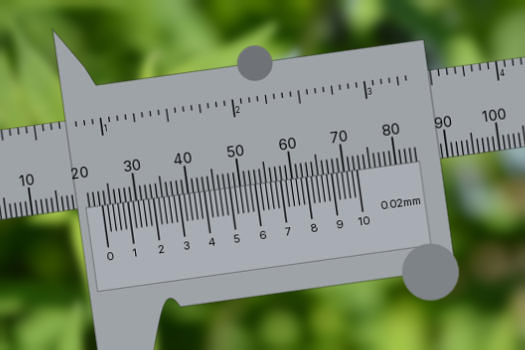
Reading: 23.5mm
